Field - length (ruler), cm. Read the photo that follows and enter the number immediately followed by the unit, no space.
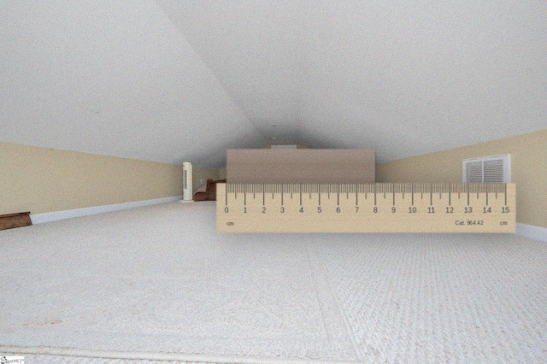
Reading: 8cm
